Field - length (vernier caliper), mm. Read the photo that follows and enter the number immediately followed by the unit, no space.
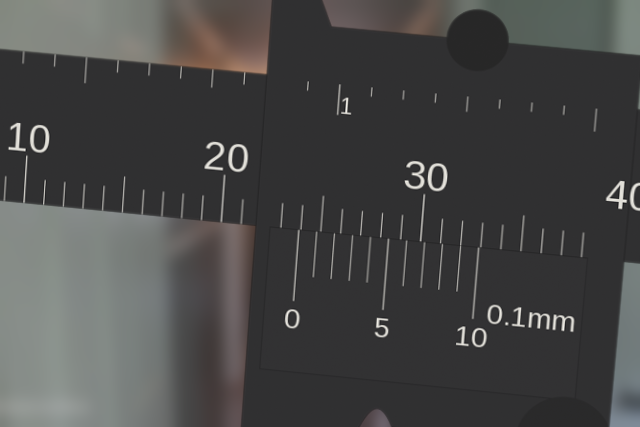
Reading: 23.9mm
